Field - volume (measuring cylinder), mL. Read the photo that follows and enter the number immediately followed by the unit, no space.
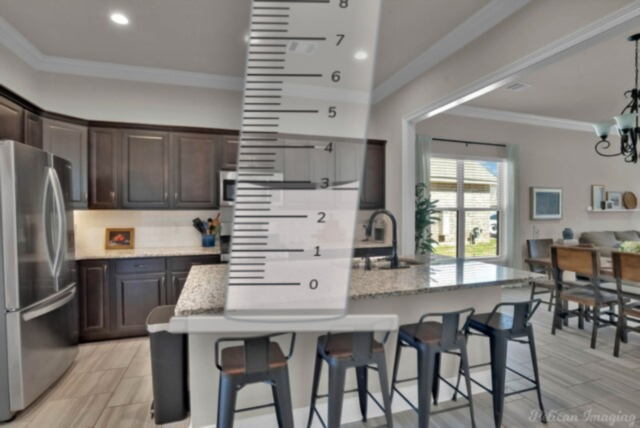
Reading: 2.8mL
